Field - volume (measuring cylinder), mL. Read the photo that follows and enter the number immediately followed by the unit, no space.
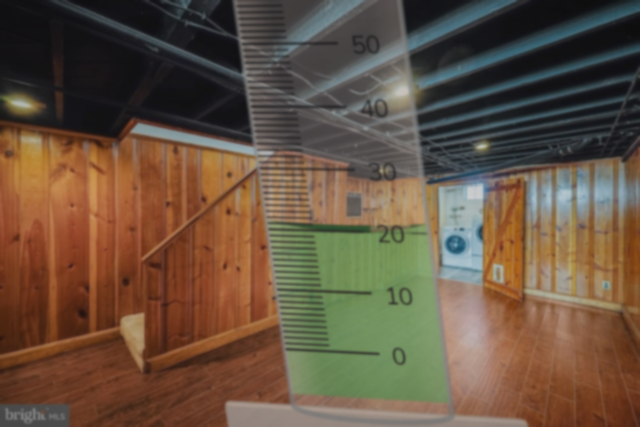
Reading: 20mL
